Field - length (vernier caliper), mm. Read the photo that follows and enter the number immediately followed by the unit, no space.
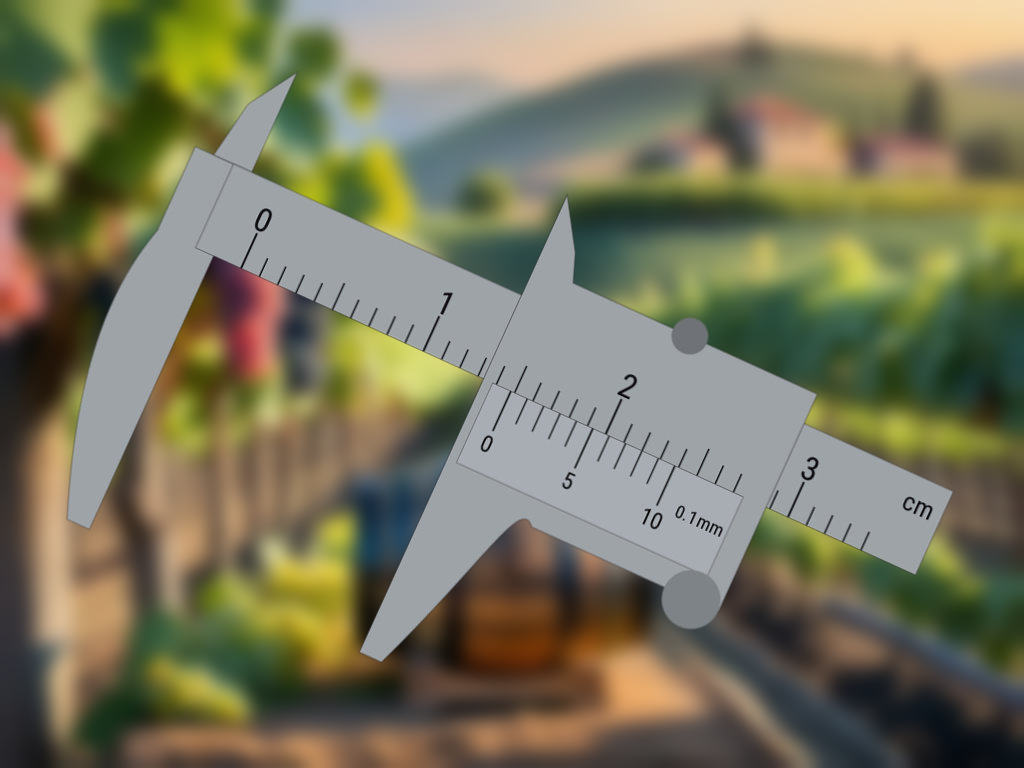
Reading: 14.8mm
